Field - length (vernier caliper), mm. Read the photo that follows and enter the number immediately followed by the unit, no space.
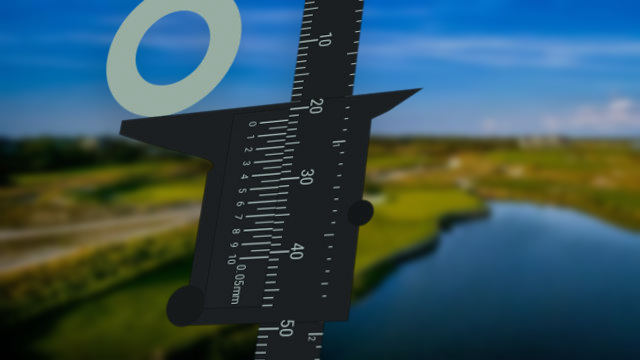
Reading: 21.6mm
